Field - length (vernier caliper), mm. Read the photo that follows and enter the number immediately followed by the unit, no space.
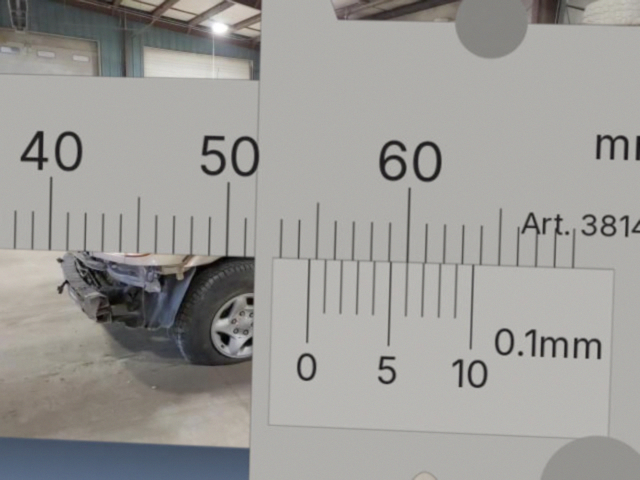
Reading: 54.6mm
